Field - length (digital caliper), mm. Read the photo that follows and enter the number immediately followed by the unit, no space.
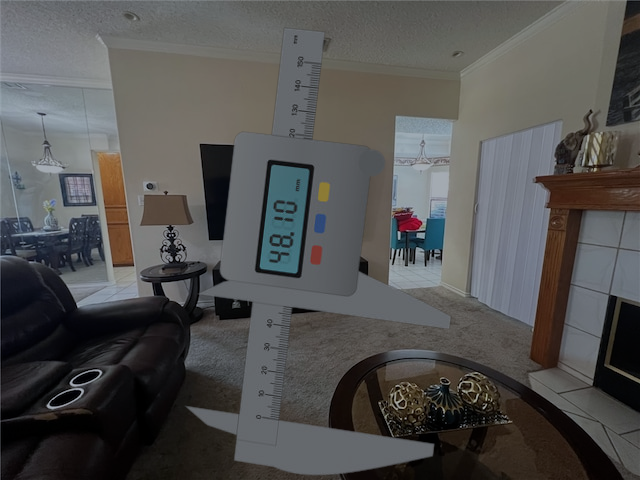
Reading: 48.10mm
